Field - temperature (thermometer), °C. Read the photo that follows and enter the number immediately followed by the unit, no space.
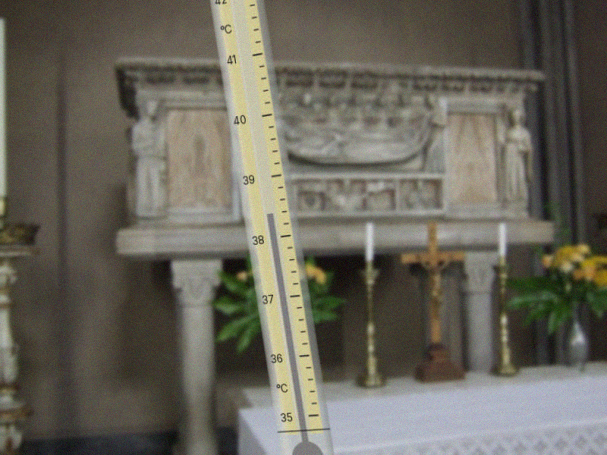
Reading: 38.4°C
